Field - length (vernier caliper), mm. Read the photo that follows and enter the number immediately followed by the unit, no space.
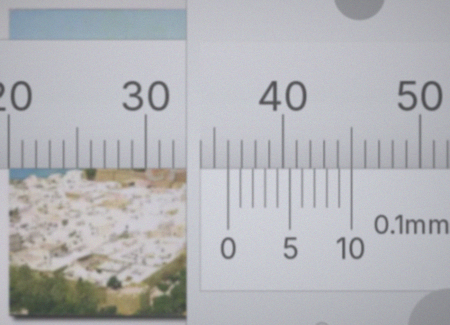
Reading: 36.0mm
